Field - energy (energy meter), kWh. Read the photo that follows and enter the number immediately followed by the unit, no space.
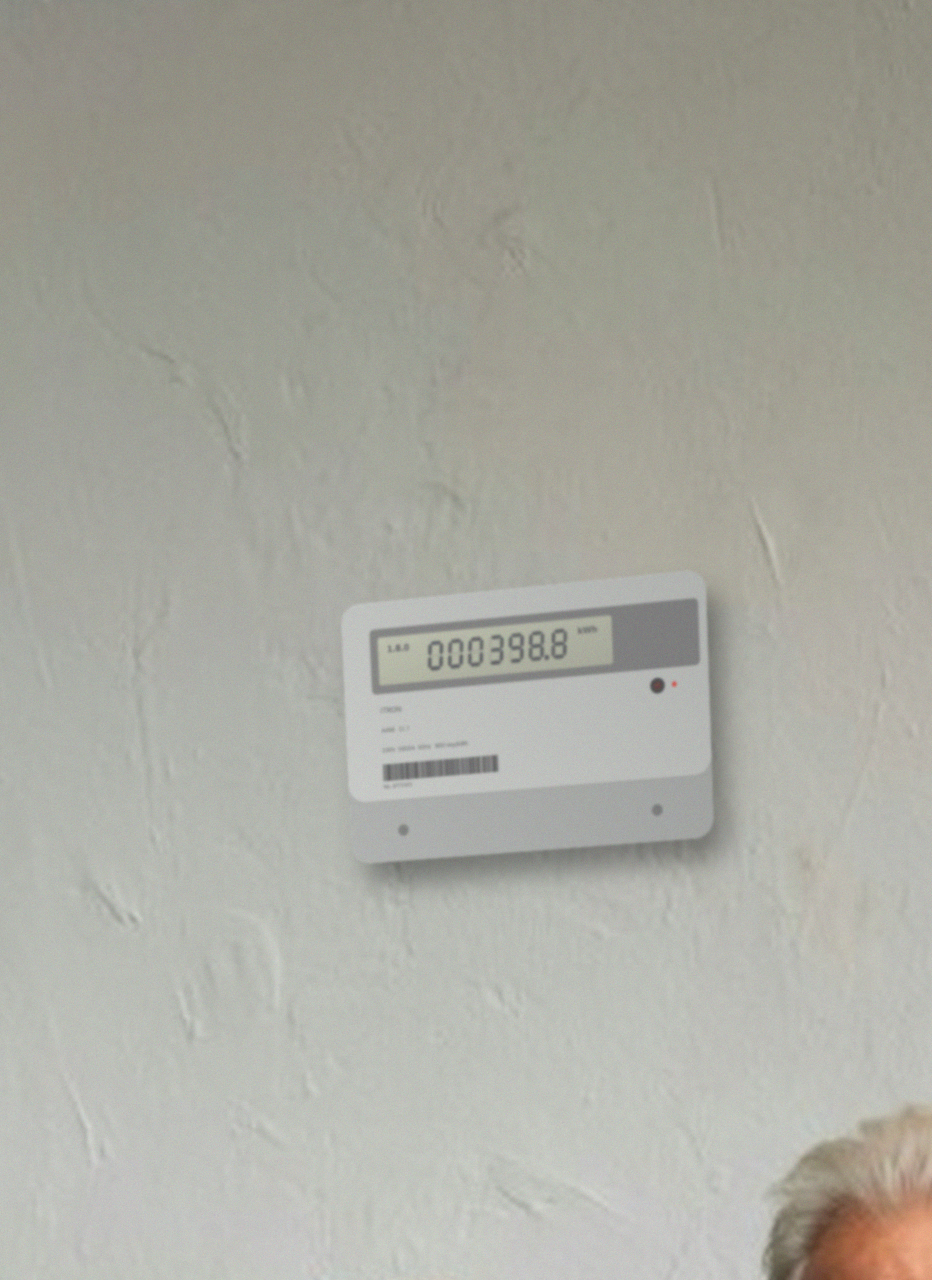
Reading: 398.8kWh
